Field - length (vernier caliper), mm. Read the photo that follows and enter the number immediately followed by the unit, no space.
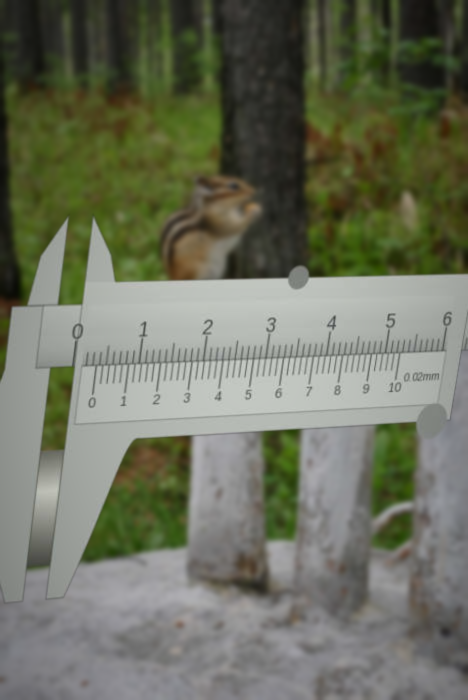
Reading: 3.5mm
